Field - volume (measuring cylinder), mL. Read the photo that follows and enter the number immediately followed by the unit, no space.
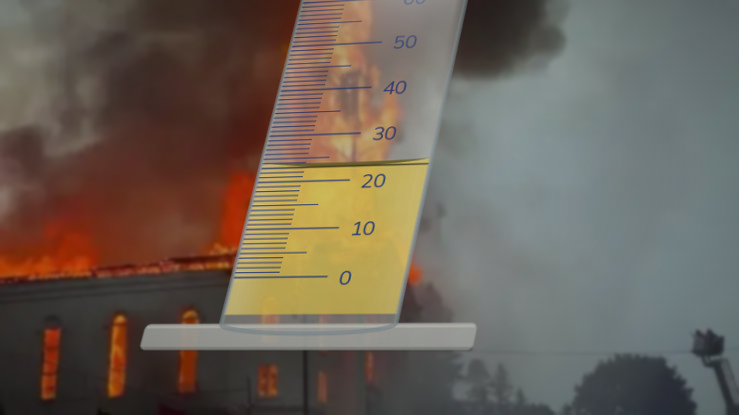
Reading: 23mL
